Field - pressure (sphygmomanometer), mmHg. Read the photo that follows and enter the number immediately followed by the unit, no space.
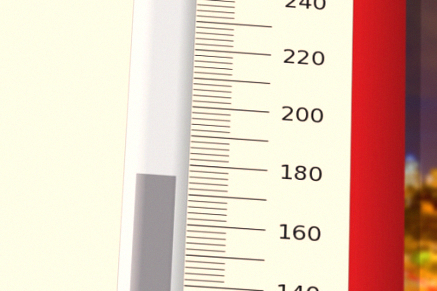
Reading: 176mmHg
